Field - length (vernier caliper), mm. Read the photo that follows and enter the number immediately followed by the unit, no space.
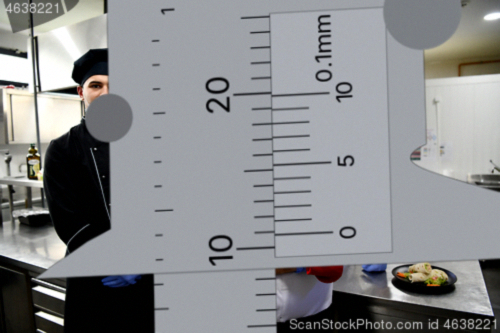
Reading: 10.8mm
